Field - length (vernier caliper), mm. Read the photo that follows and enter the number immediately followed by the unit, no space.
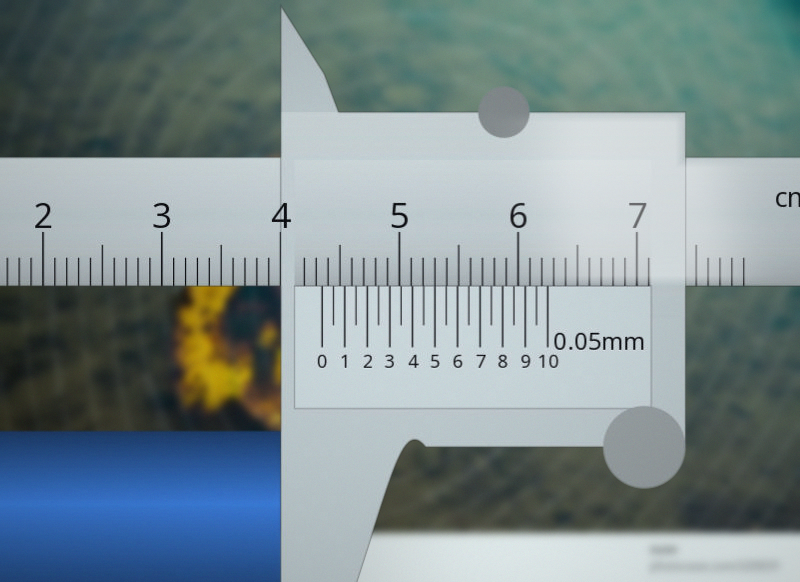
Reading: 43.5mm
